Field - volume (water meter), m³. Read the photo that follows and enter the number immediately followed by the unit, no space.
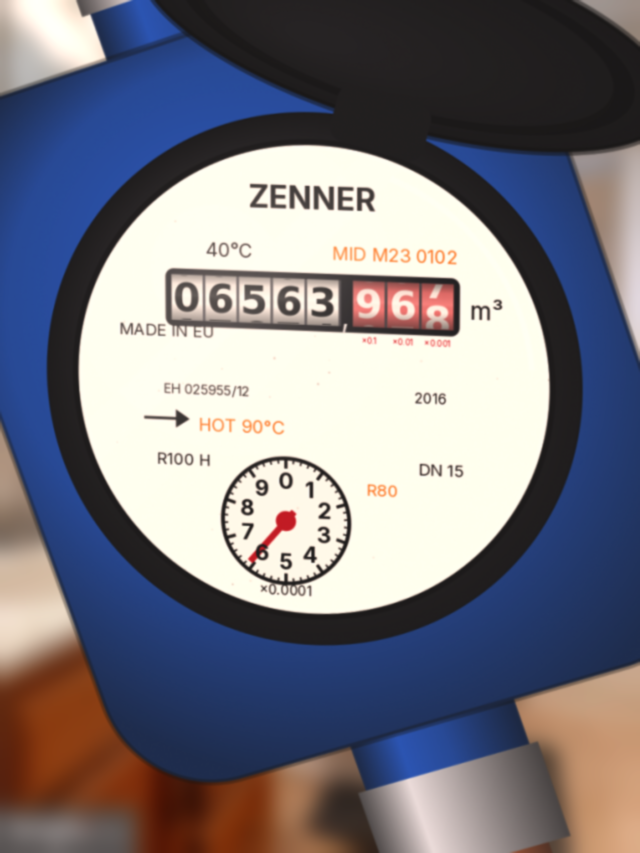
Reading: 6563.9676m³
